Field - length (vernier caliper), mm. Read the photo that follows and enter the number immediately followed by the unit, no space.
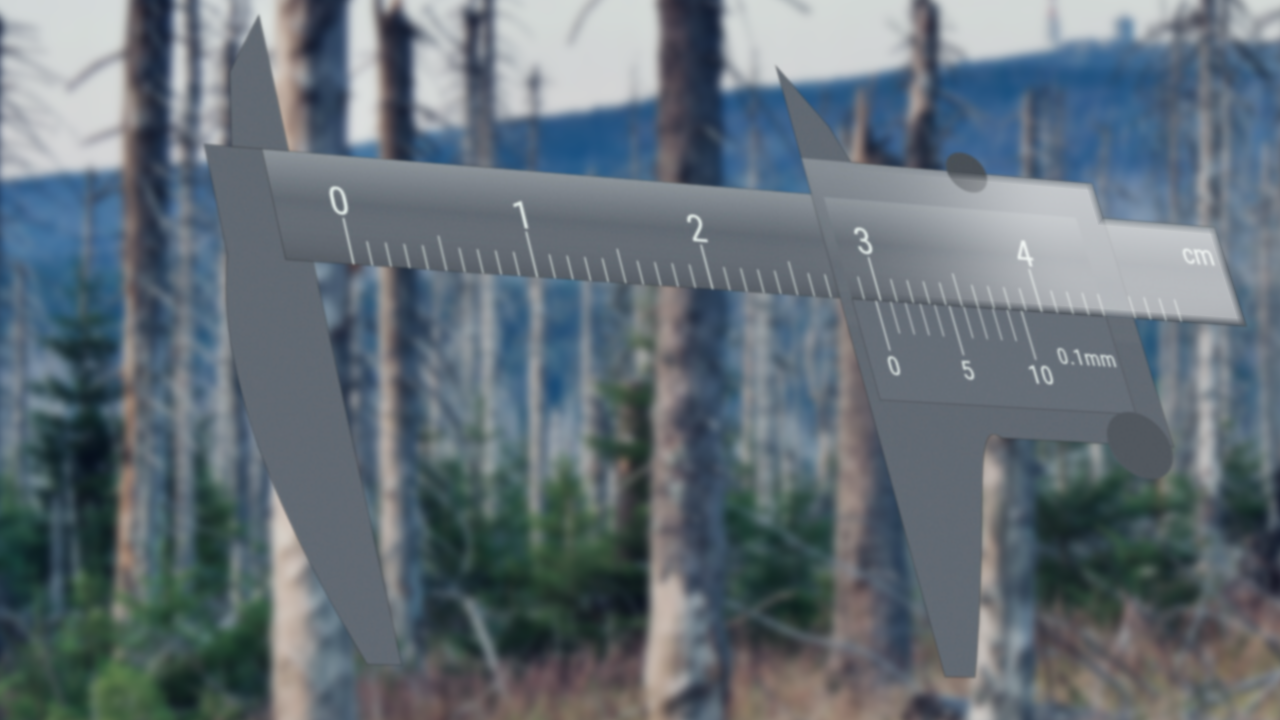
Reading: 29.7mm
